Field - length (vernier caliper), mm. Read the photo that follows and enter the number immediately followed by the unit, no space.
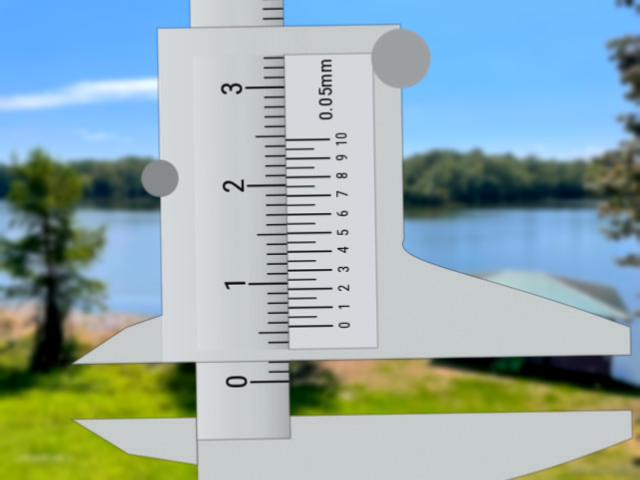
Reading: 5.6mm
